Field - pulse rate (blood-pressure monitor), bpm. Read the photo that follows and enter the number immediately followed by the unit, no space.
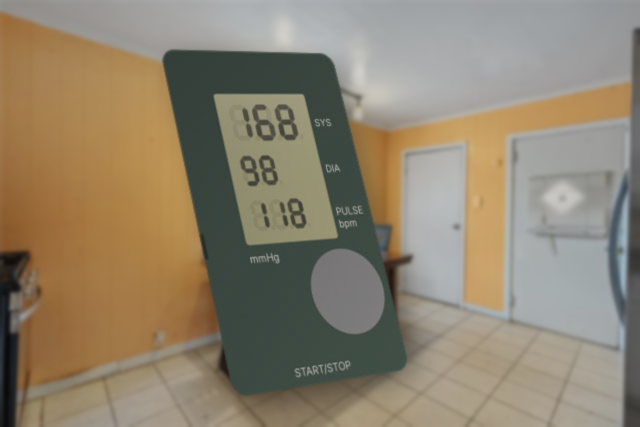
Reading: 118bpm
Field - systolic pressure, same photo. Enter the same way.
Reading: 168mmHg
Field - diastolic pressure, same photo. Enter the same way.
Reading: 98mmHg
